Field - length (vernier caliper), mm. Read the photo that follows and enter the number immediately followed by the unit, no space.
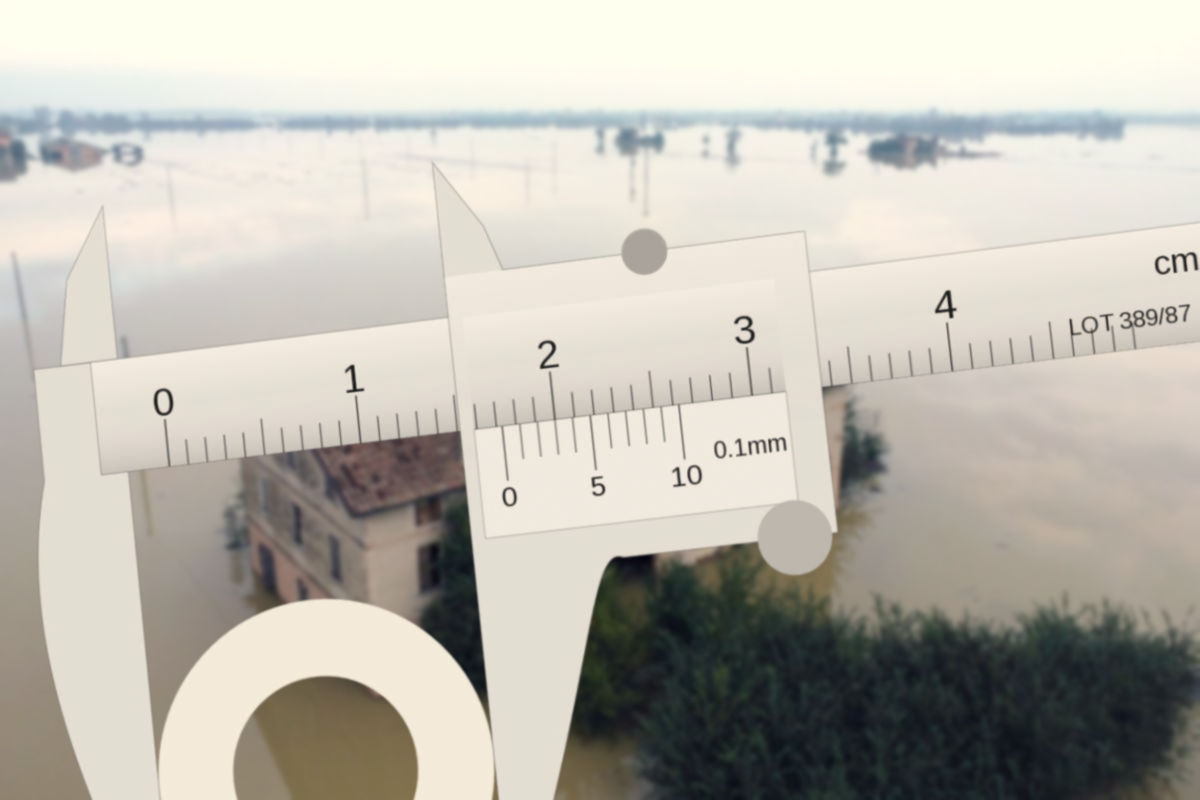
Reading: 17.3mm
